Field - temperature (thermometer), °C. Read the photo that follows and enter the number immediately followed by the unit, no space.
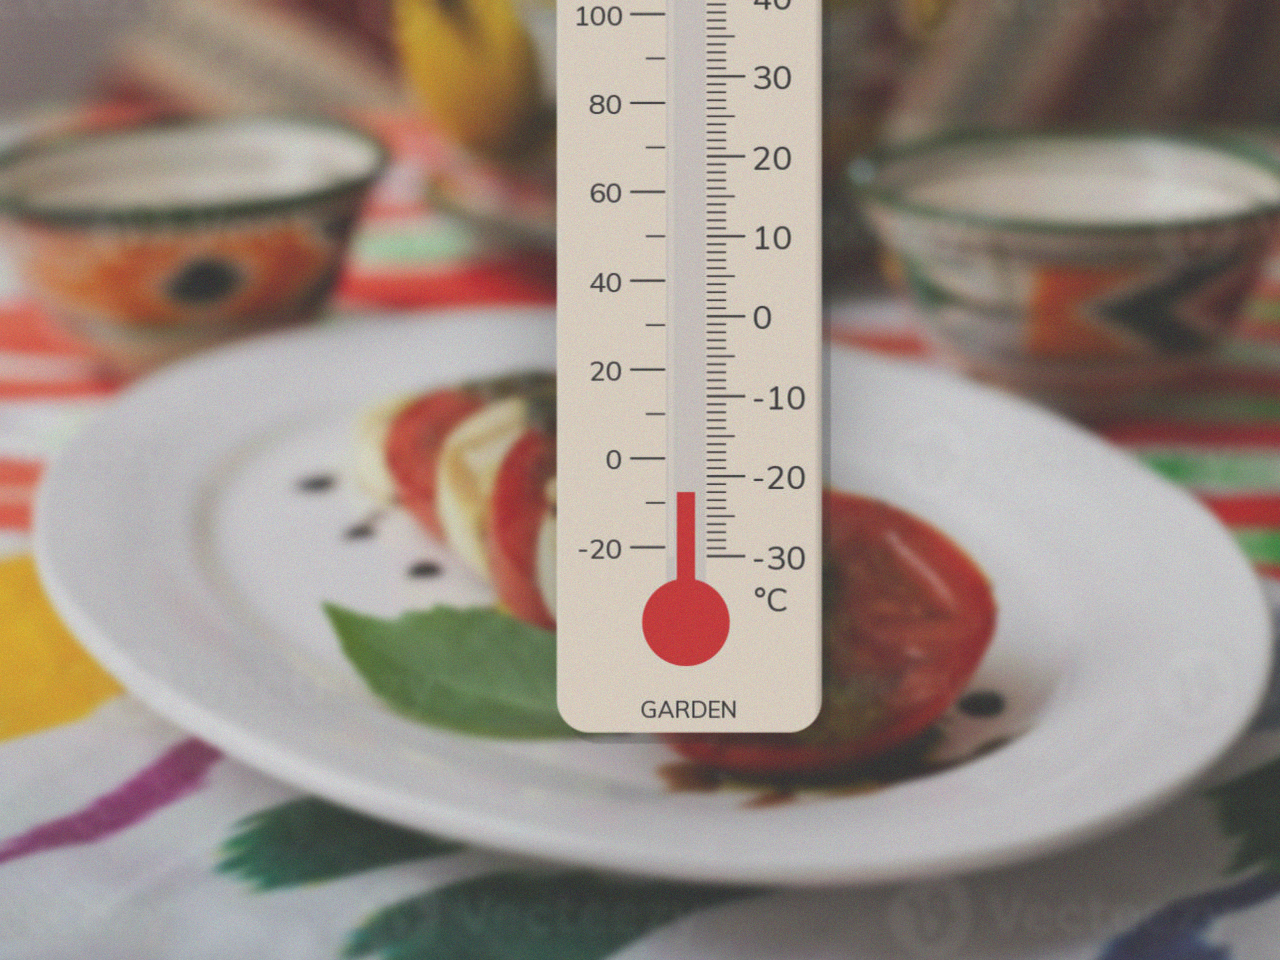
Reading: -22°C
